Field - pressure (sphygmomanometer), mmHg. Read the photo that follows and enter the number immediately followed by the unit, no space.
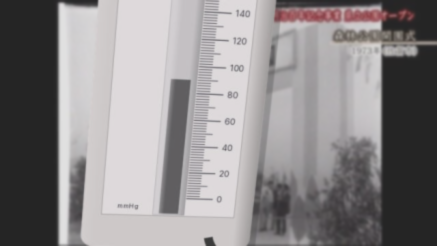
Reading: 90mmHg
